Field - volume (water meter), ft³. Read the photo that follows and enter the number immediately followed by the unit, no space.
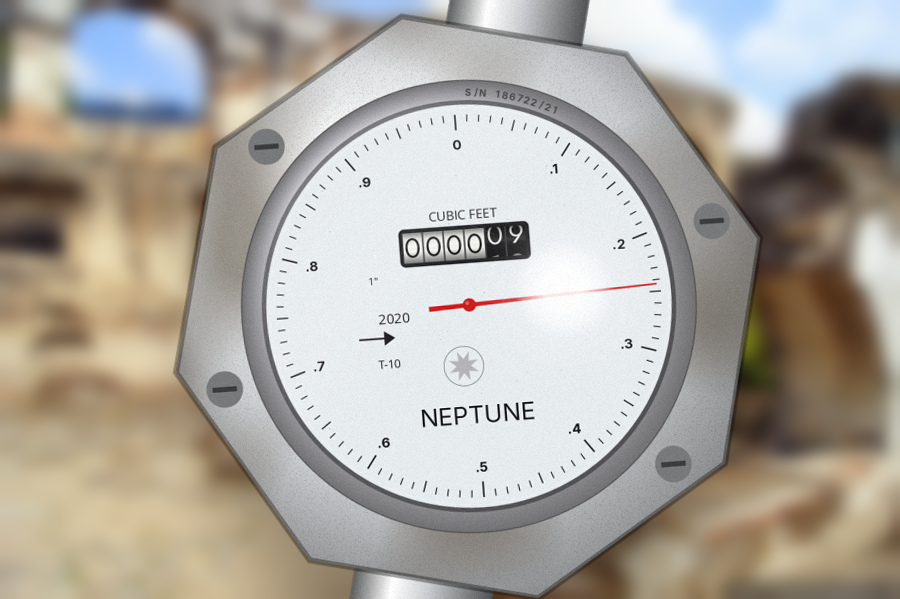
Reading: 9.24ft³
